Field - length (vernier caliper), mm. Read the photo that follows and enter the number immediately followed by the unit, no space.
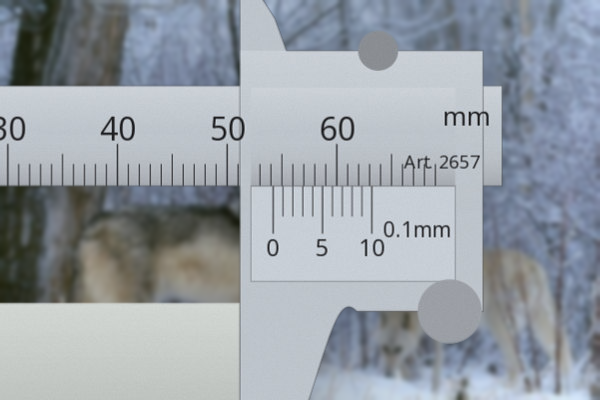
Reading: 54.2mm
